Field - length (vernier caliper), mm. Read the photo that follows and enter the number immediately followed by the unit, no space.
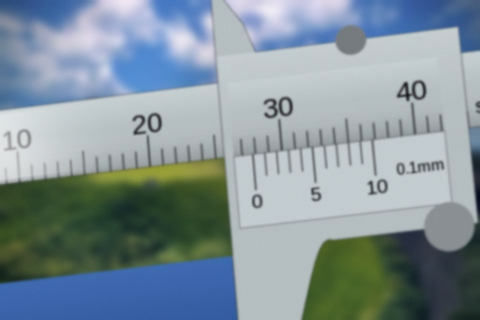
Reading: 27.8mm
